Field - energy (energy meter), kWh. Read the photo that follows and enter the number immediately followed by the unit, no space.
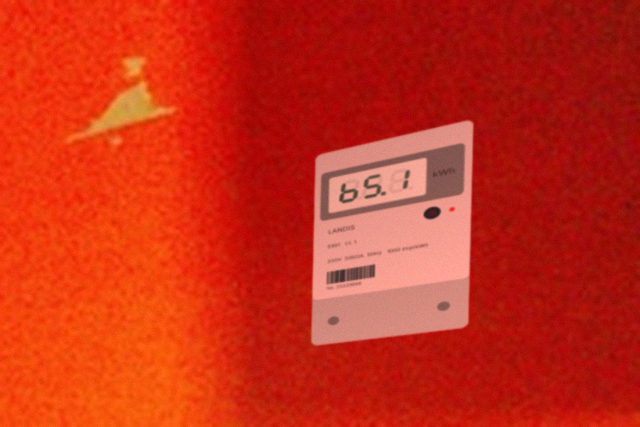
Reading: 65.1kWh
